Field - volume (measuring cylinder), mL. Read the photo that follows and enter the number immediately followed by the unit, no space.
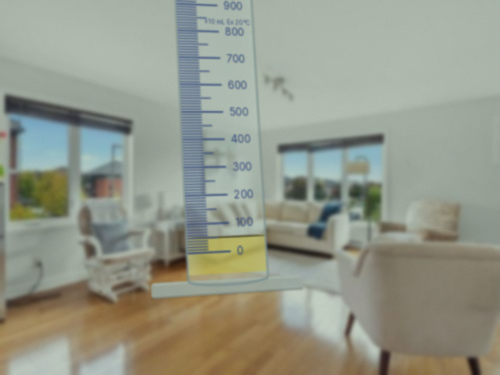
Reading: 50mL
